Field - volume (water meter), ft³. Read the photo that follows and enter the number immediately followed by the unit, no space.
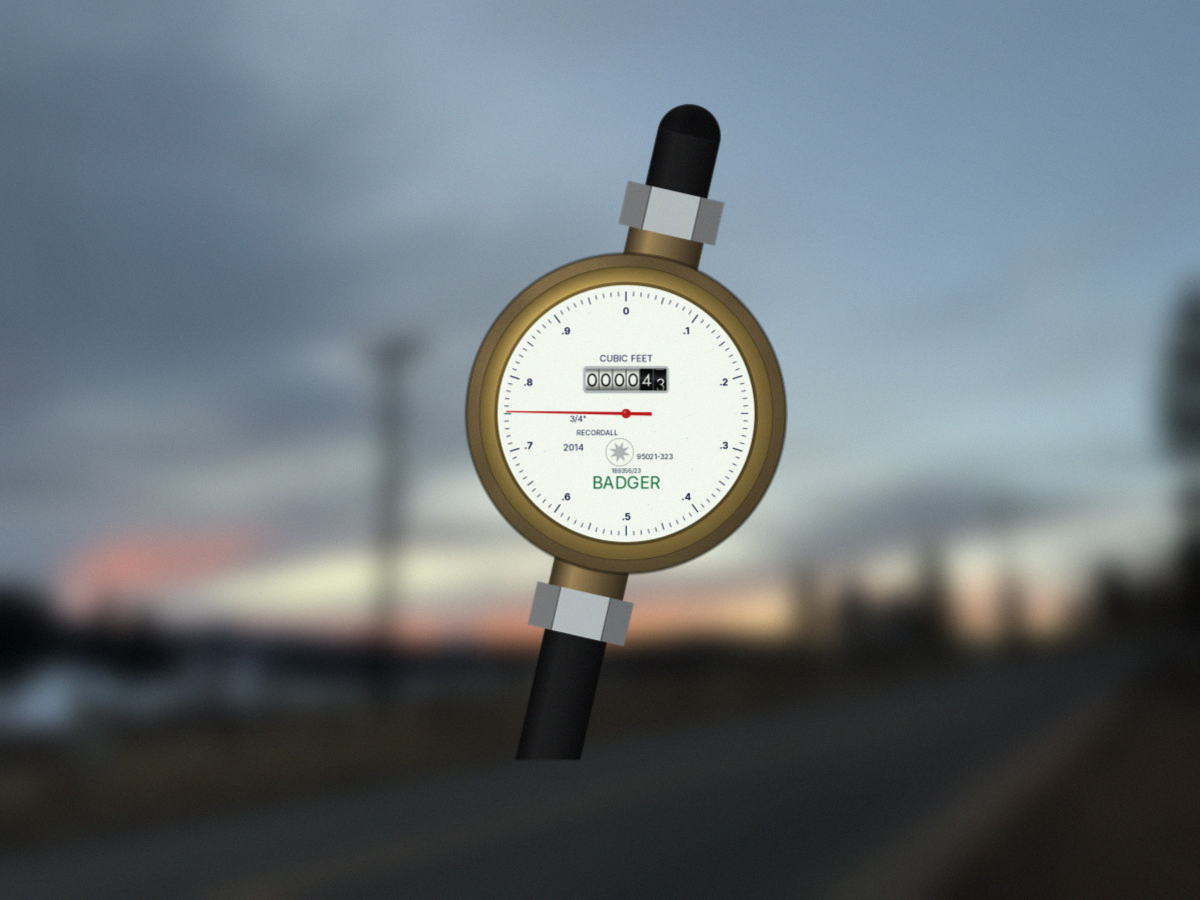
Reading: 42.75ft³
